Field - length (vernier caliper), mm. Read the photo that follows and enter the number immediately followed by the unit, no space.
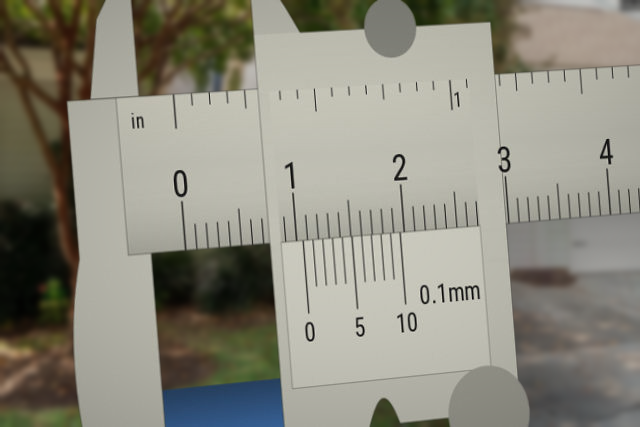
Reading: 10.6mm
